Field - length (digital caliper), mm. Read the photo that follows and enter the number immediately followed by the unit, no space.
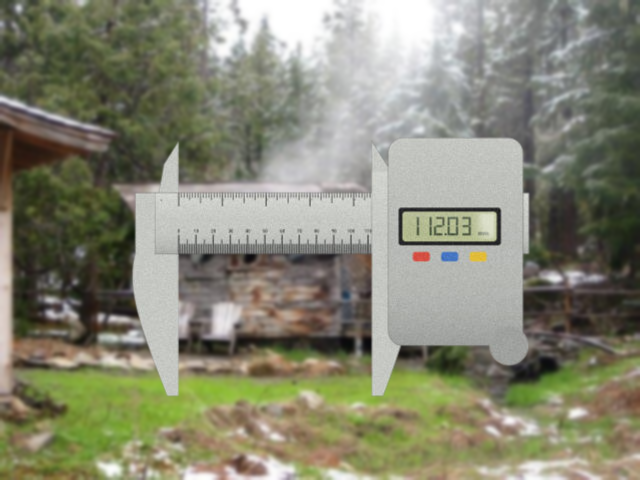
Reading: 112.03mm
